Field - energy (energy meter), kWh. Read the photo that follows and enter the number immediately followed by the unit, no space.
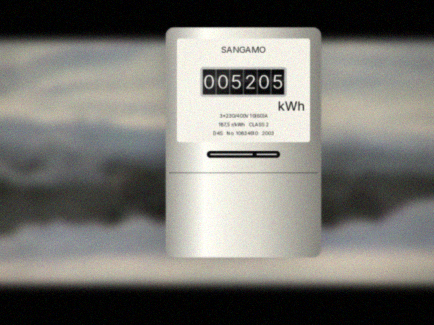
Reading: 5205kWh
